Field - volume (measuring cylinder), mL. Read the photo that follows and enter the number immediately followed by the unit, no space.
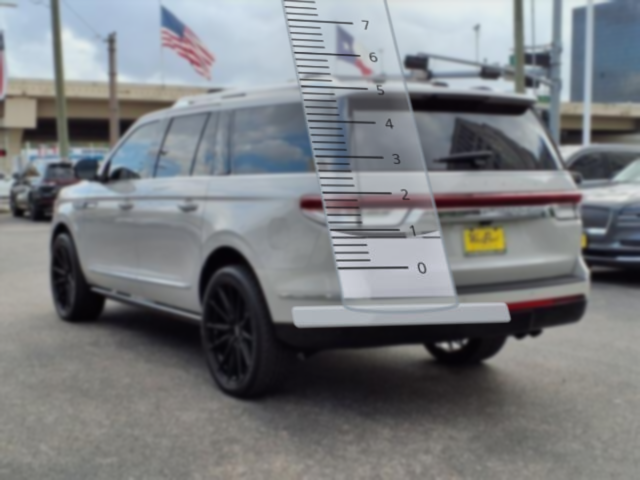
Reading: 0.8mL
